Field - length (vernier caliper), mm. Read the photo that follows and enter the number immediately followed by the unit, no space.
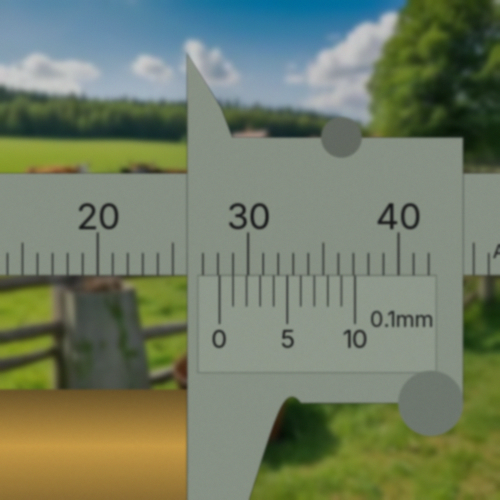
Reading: 28.1mm
